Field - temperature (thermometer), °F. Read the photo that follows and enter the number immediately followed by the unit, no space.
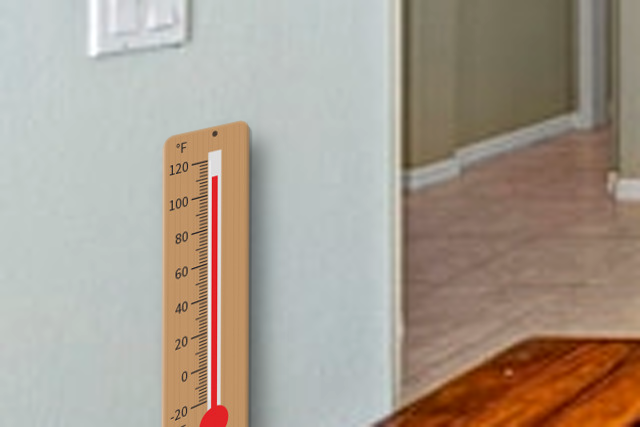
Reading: 110°F
